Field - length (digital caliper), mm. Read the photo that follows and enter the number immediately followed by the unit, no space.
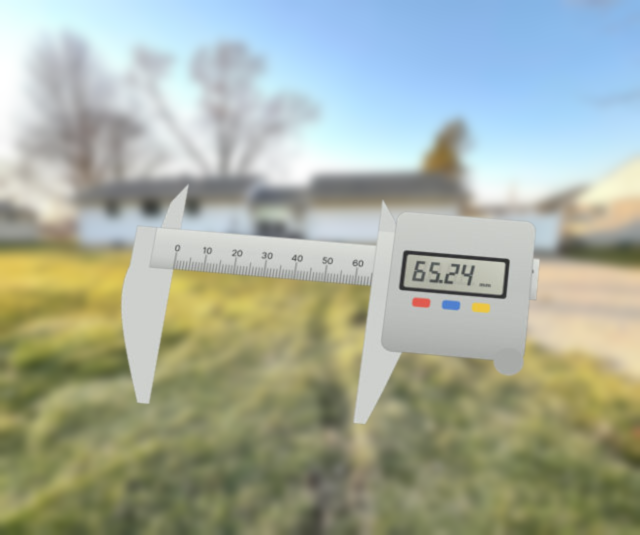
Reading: 65.24mm
